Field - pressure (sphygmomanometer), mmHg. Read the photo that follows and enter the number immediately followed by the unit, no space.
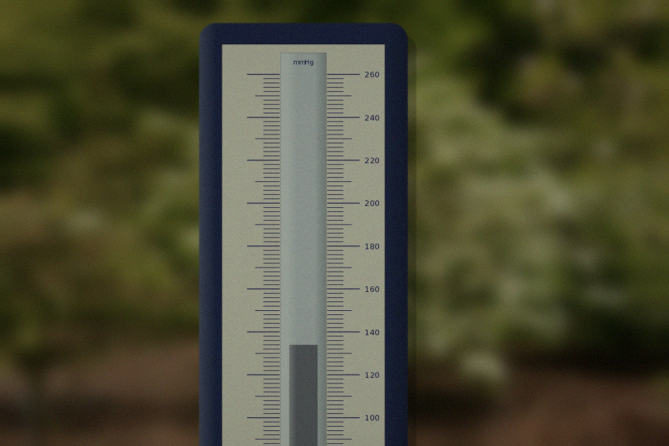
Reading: 134mmHg
